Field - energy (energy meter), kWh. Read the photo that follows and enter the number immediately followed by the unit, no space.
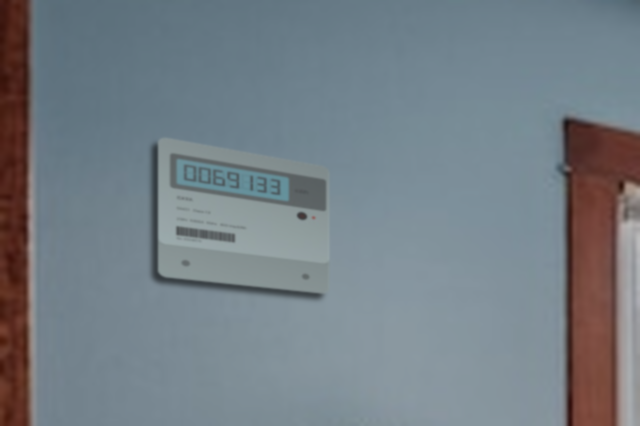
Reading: 69133kWh
